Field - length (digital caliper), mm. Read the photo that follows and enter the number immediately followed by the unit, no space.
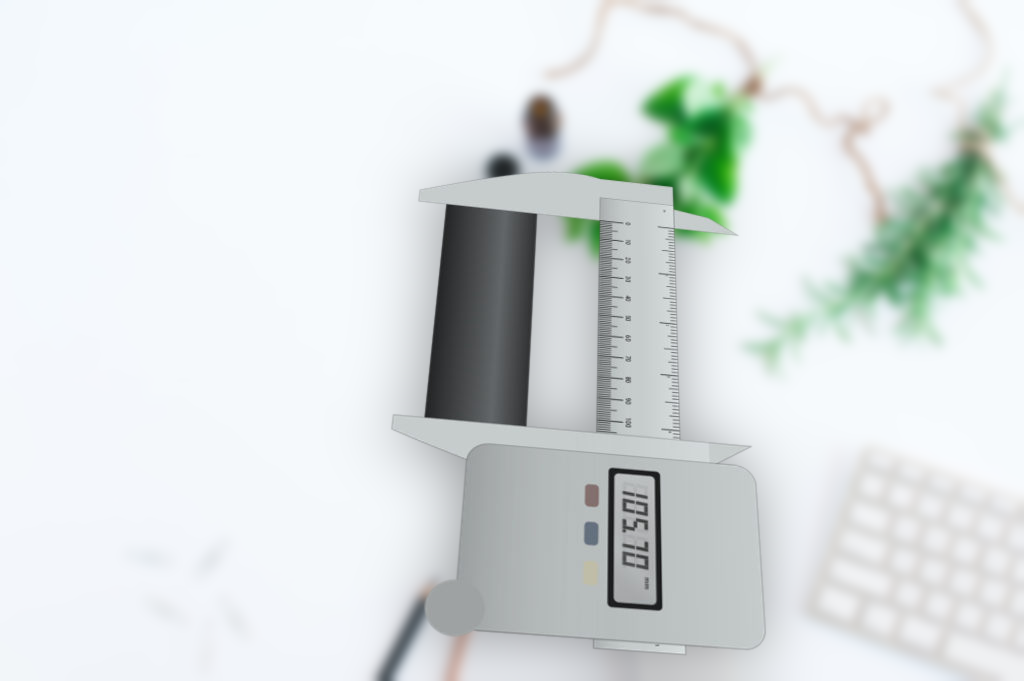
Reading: 105.70mm
